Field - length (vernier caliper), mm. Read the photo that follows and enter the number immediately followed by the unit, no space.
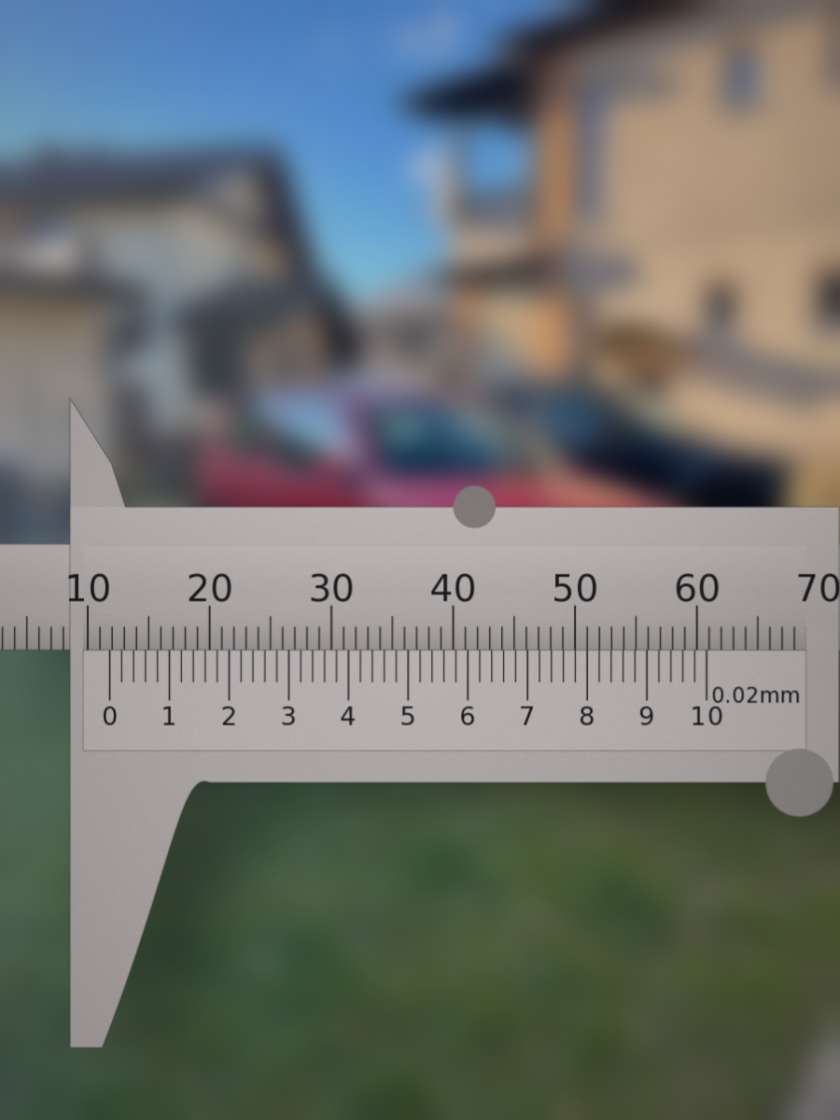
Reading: 11.8mm
